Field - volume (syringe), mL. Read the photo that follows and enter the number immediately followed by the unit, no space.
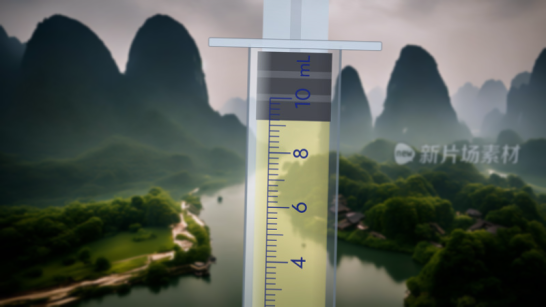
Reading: 9.2mL
